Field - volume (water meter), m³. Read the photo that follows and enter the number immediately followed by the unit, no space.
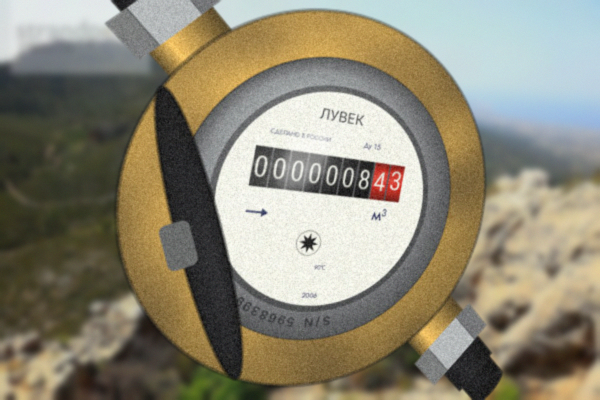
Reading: 8.43m³
